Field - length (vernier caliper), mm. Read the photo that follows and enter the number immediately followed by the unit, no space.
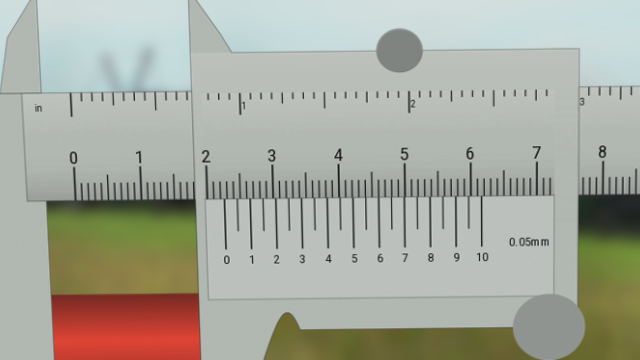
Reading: 22.6mm
